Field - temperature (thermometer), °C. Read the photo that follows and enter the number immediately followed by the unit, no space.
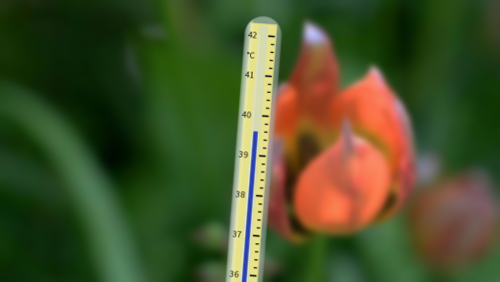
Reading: 39.6°C
